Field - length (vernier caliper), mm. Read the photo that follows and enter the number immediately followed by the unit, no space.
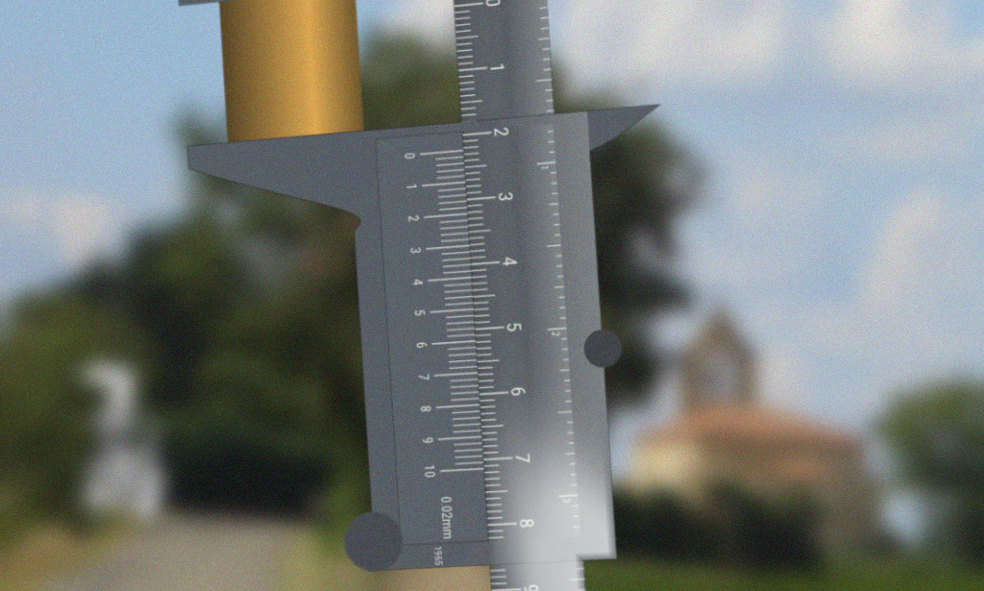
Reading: 22.4mm
